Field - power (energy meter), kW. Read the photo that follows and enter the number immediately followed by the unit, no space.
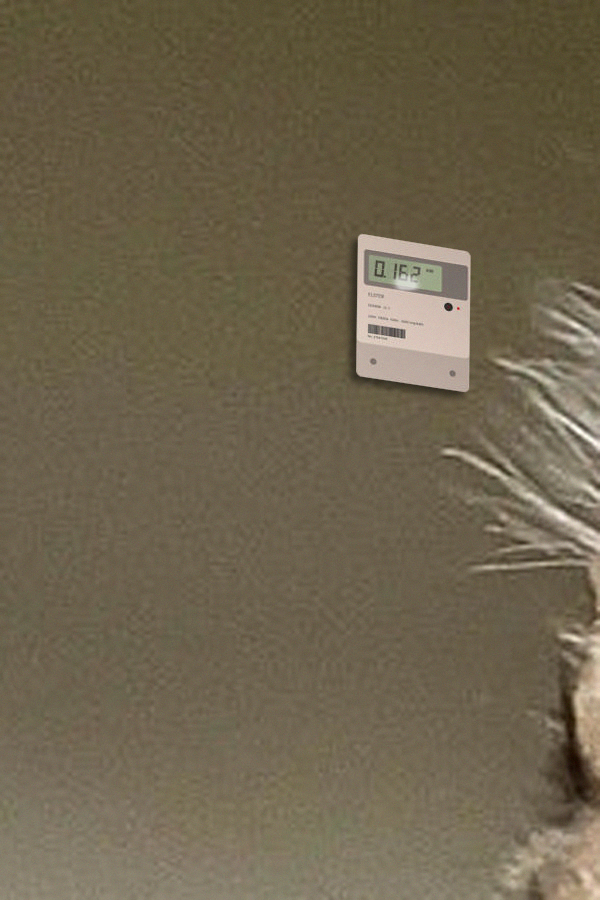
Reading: 0.162kW
